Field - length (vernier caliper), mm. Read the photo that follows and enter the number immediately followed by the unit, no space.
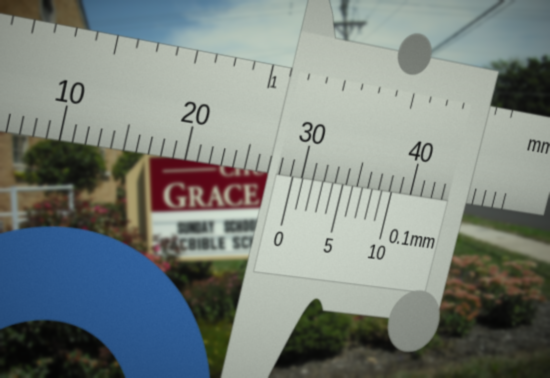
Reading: 29.2mm
